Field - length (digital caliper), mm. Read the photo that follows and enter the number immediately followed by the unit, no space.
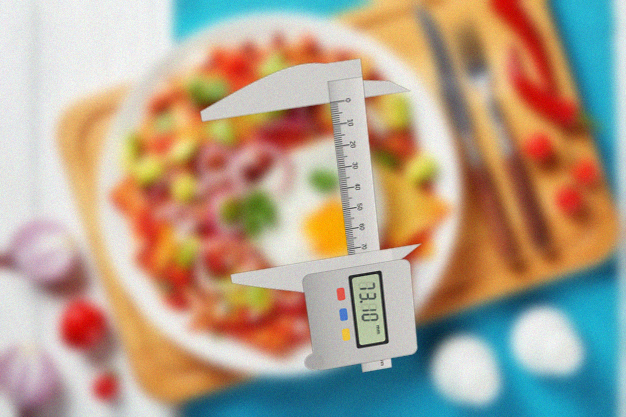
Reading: 73.10mm
